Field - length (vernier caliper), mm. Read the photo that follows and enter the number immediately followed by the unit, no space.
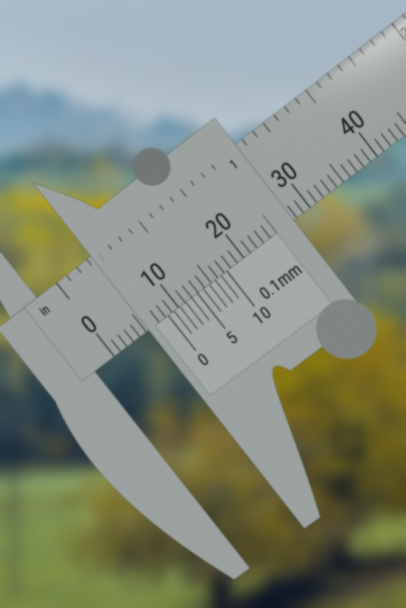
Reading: 8.4mm
